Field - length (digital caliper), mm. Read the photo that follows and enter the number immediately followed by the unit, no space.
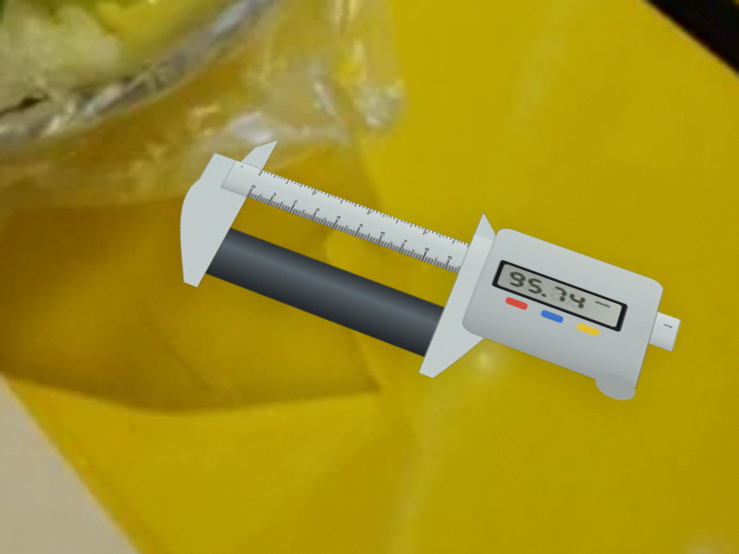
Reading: 95.74mm
